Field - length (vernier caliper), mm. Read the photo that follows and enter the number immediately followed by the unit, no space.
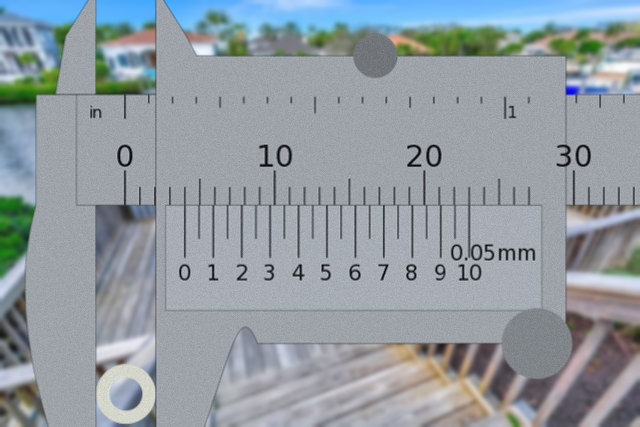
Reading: 4.0mm
